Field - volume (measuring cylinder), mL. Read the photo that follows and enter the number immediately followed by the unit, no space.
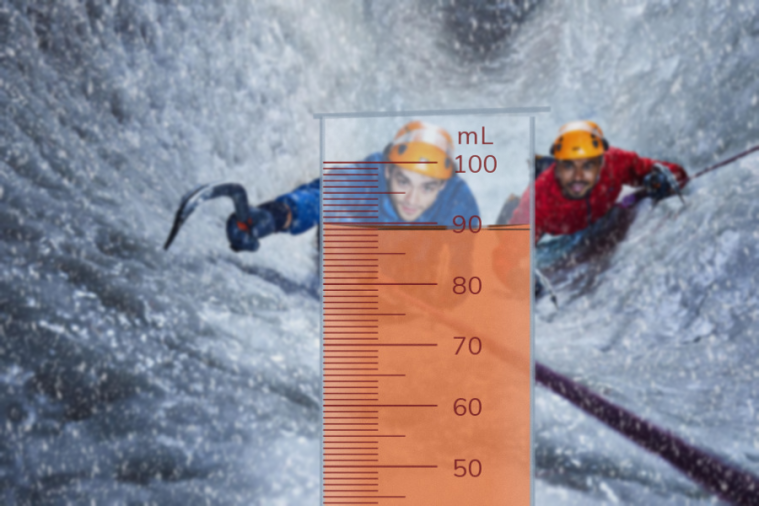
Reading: 89mL
